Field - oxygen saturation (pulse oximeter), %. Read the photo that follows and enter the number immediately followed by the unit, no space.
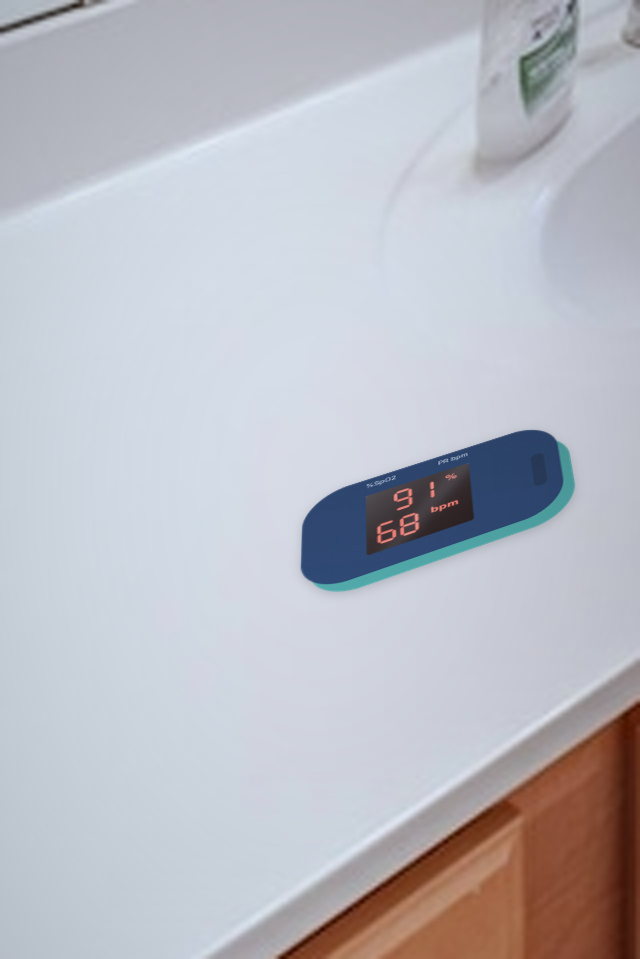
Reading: 91%
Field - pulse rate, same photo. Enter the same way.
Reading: 68bpm
